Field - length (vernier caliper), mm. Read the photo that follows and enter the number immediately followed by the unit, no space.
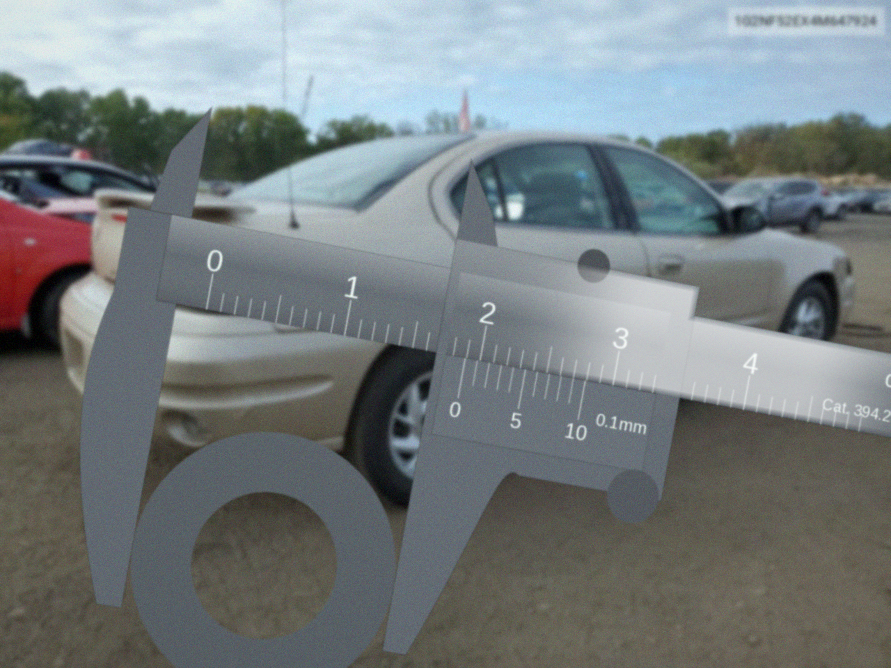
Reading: 18.9mm
